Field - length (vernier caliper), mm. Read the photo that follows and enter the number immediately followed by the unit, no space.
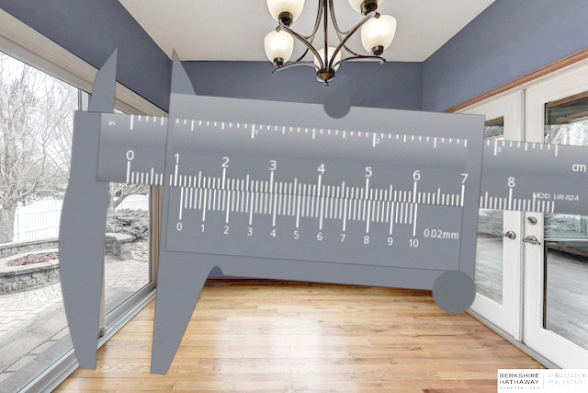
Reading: 11.5mm
